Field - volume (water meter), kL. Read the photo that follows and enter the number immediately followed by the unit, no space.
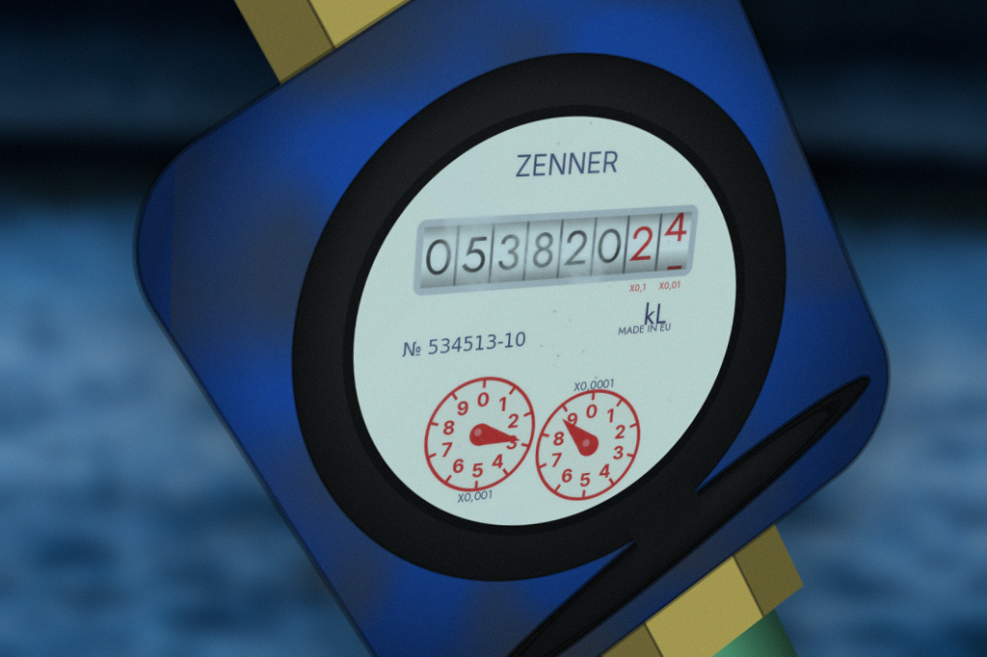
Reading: 53820.2428kL
